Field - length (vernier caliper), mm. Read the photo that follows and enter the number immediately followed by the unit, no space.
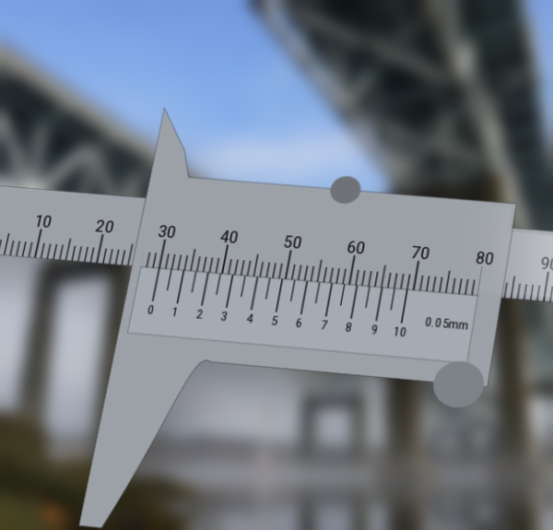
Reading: 30.0mm
